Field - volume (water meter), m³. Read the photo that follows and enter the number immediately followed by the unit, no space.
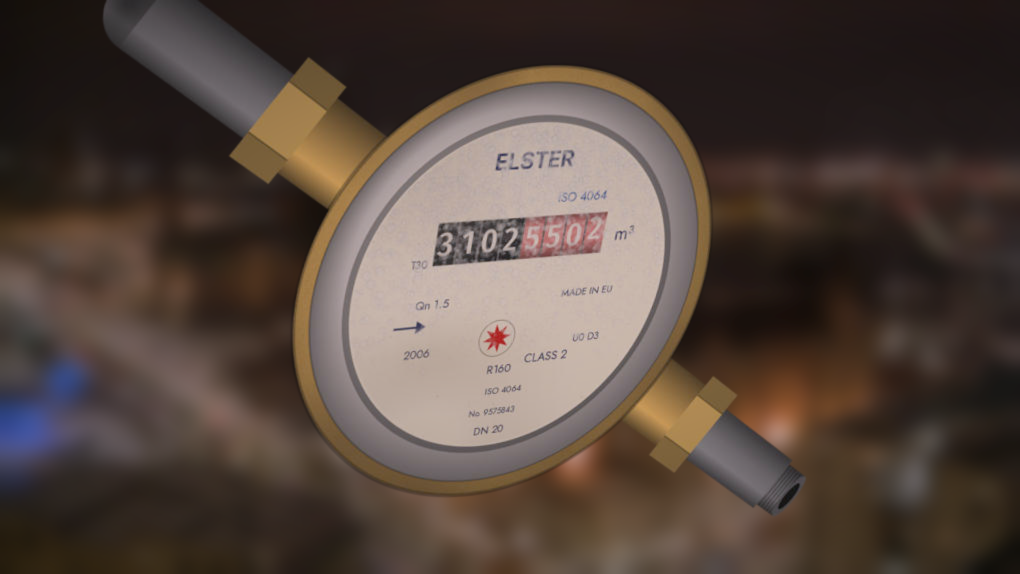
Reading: 3102.5502m³
